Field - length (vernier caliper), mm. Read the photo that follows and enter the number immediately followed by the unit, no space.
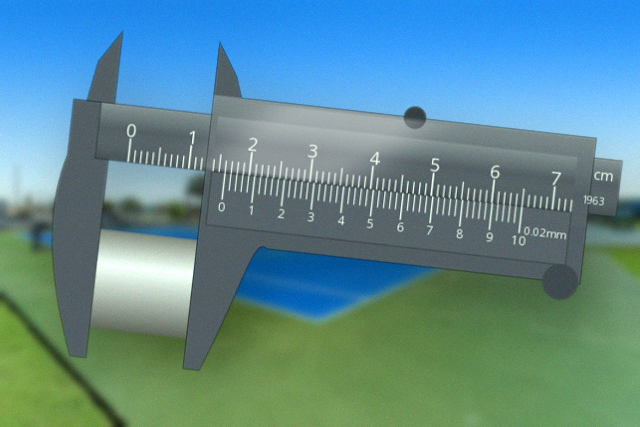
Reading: 16.0mm
